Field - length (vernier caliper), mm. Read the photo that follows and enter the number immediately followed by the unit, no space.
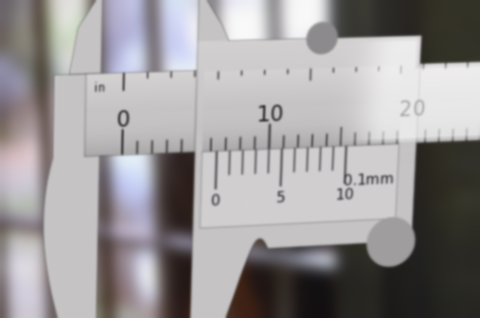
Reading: 6.4mm
